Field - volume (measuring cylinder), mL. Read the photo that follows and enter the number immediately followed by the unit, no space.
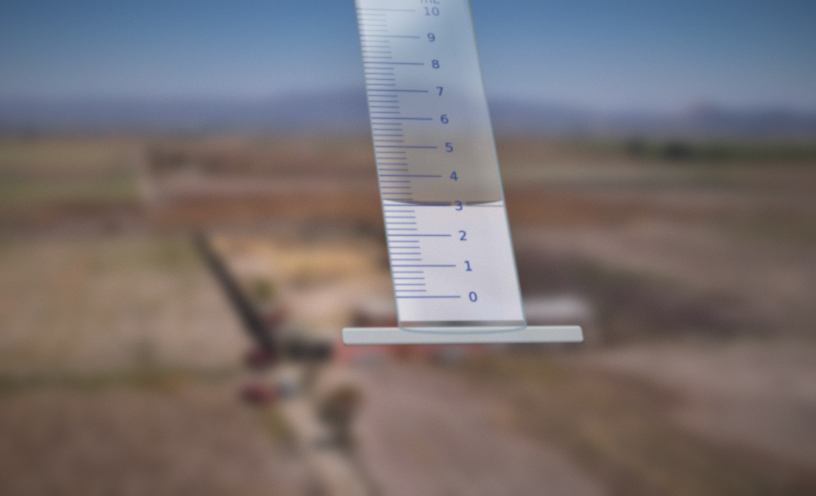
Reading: 3mL
